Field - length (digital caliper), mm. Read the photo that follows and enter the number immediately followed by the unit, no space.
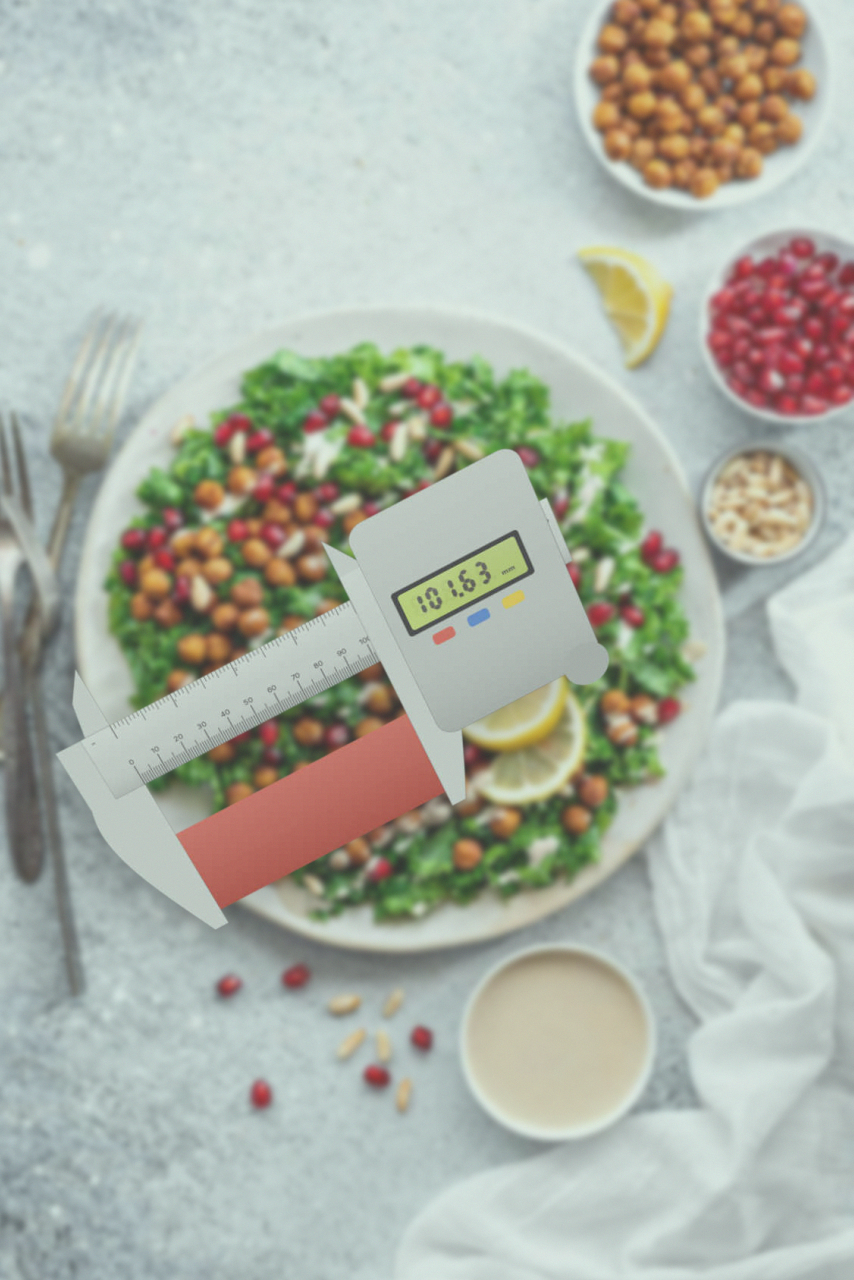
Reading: 101.63mm
